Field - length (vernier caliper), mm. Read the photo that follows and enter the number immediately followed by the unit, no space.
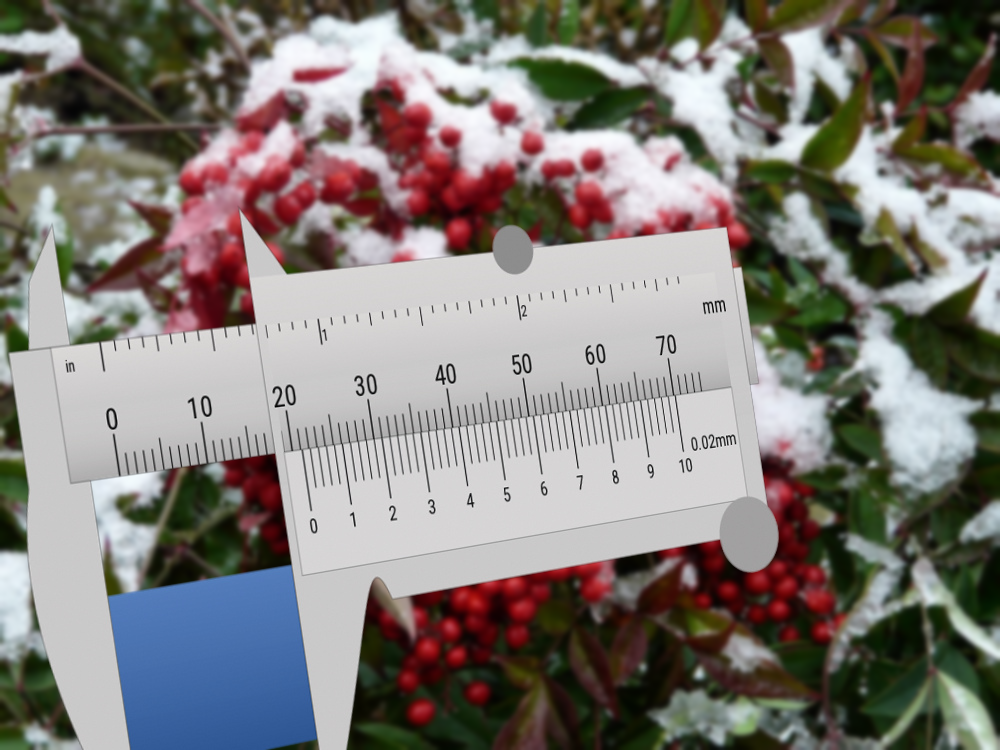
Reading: 21.2mm
